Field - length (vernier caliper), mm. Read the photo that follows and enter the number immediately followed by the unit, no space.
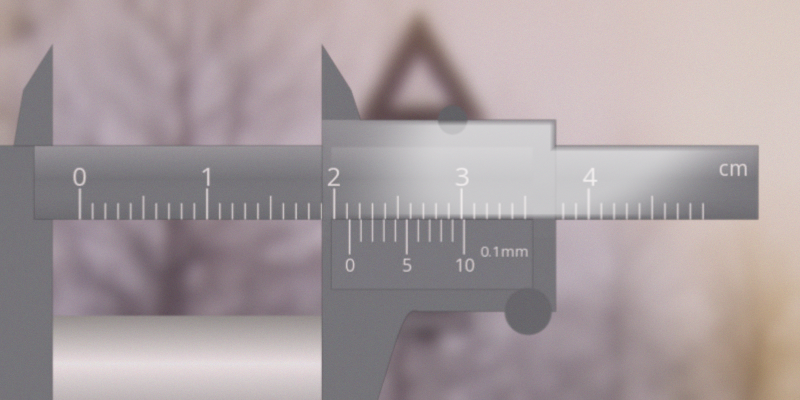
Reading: 21.2mm
